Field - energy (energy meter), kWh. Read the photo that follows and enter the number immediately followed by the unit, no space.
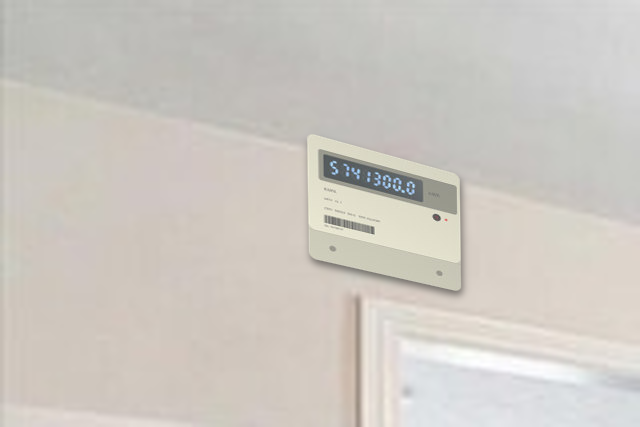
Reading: 5741300.0kWh
